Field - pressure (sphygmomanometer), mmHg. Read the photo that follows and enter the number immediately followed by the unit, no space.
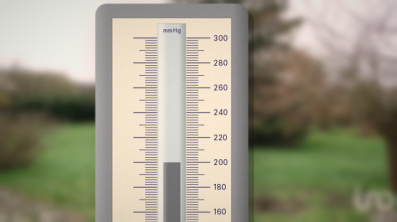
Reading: 200mmHg
